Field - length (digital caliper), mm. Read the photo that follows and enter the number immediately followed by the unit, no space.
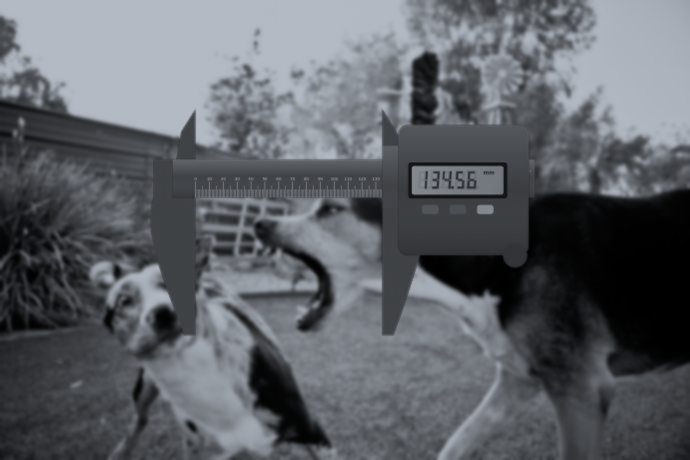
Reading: 134.56mm
